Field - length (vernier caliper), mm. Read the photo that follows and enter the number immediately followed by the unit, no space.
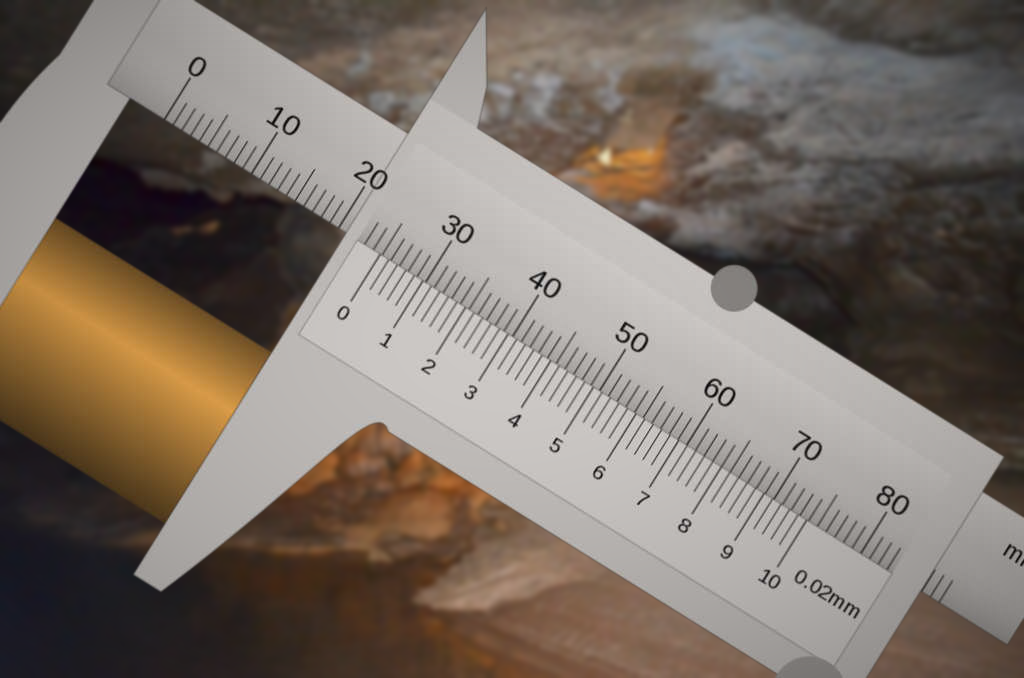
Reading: 24.8mm
